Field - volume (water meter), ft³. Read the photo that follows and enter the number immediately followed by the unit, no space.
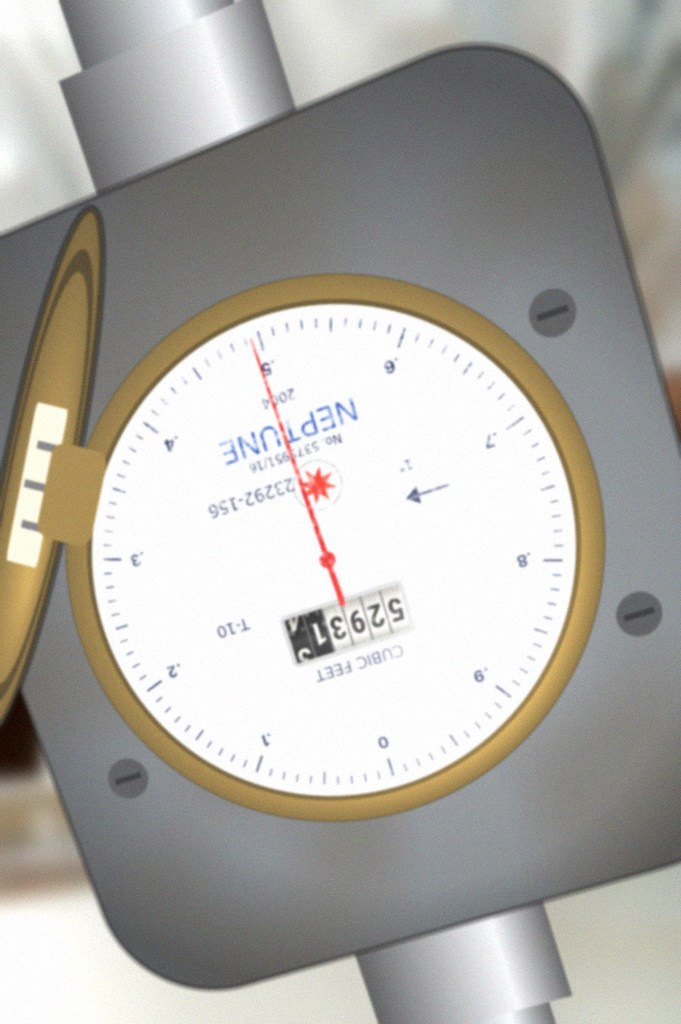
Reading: 529313.49ft³
